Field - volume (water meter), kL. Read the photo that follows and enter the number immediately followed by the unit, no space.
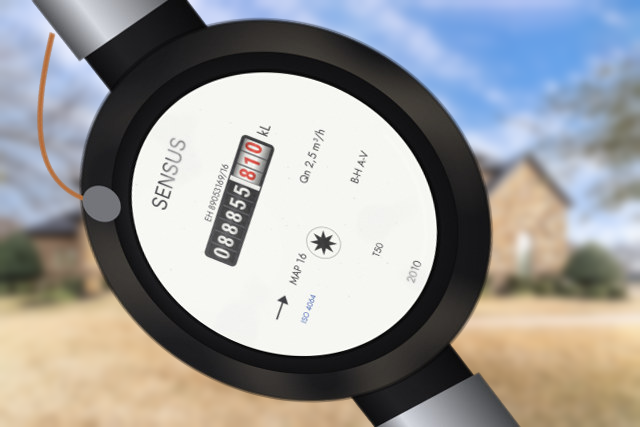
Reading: 88855.810kL
